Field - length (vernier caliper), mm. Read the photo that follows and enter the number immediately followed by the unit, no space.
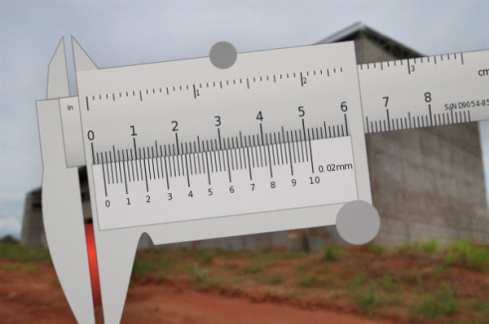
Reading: 2.0mm
